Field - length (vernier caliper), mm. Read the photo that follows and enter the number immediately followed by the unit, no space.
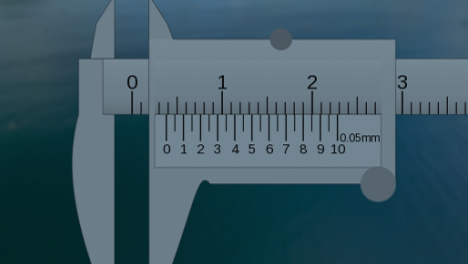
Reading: 3.8mm
